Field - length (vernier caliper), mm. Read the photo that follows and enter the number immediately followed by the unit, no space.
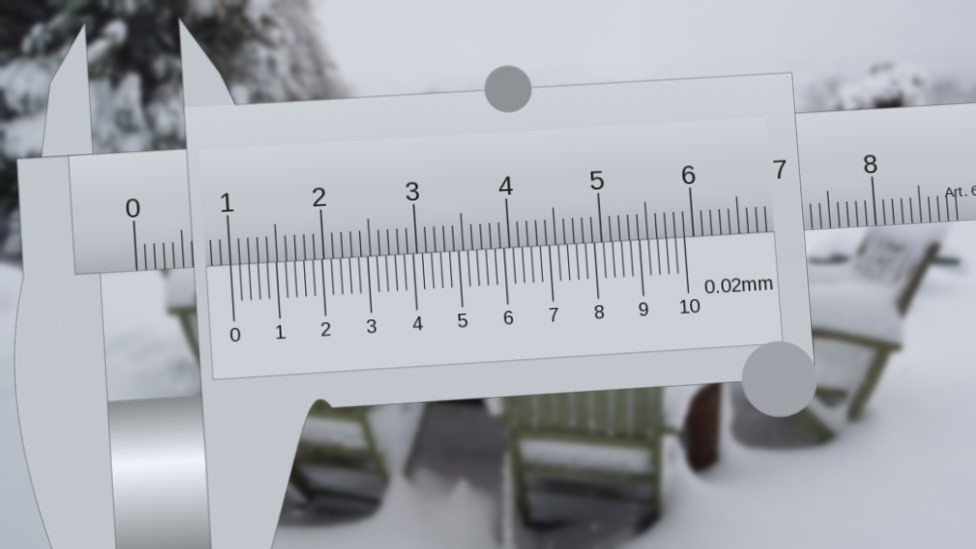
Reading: 10.0mm
